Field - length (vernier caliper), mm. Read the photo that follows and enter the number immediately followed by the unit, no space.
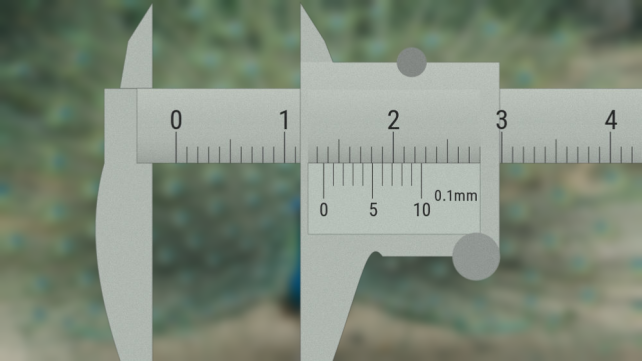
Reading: 13.6mm
